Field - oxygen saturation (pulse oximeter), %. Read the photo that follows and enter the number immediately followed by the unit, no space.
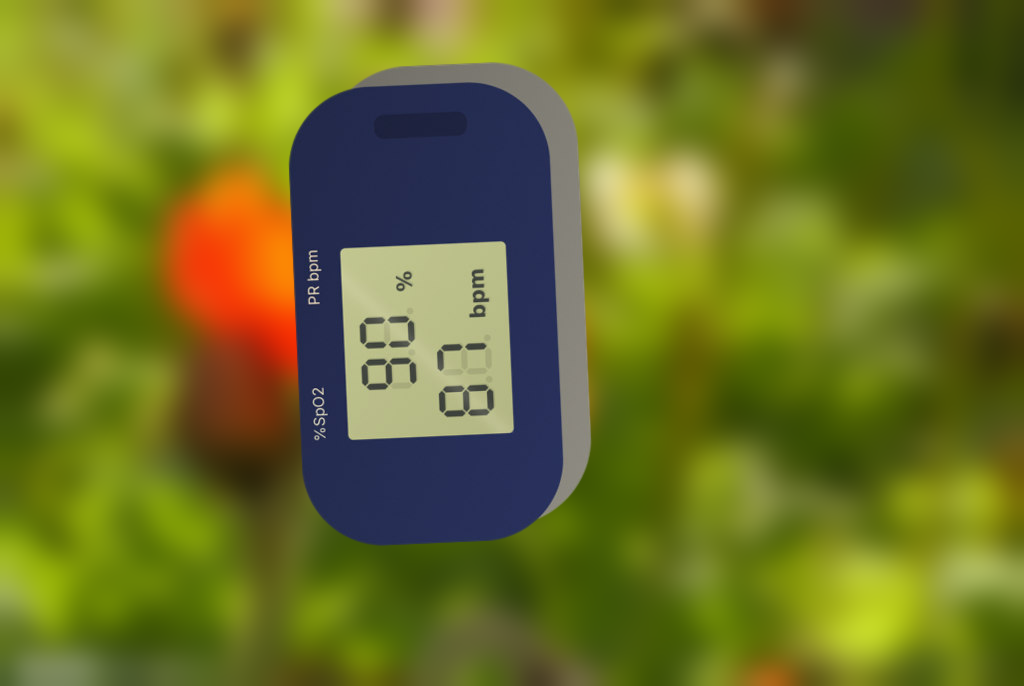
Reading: 90%
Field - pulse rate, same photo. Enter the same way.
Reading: 87bpm
